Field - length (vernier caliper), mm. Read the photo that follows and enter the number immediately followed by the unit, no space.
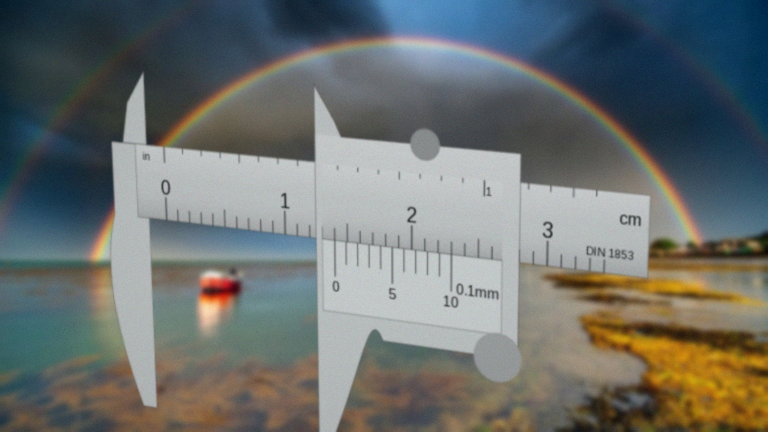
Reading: 14.0mm
